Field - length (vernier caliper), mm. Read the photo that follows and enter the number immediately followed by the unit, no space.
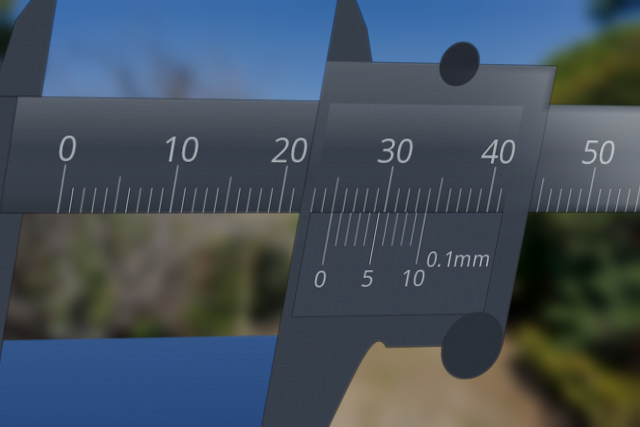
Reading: 25.0mm
